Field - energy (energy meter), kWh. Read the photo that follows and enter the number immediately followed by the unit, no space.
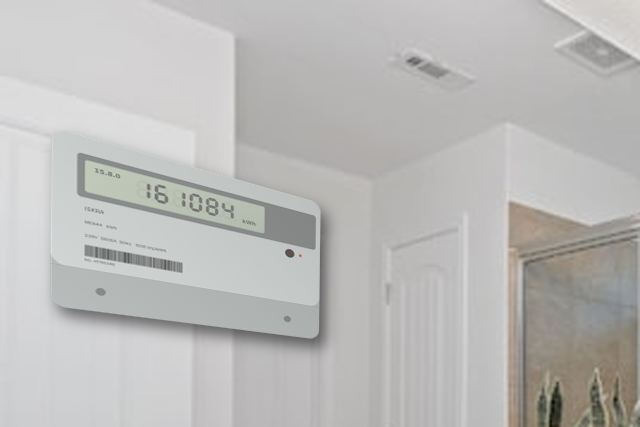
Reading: 161084kWh
